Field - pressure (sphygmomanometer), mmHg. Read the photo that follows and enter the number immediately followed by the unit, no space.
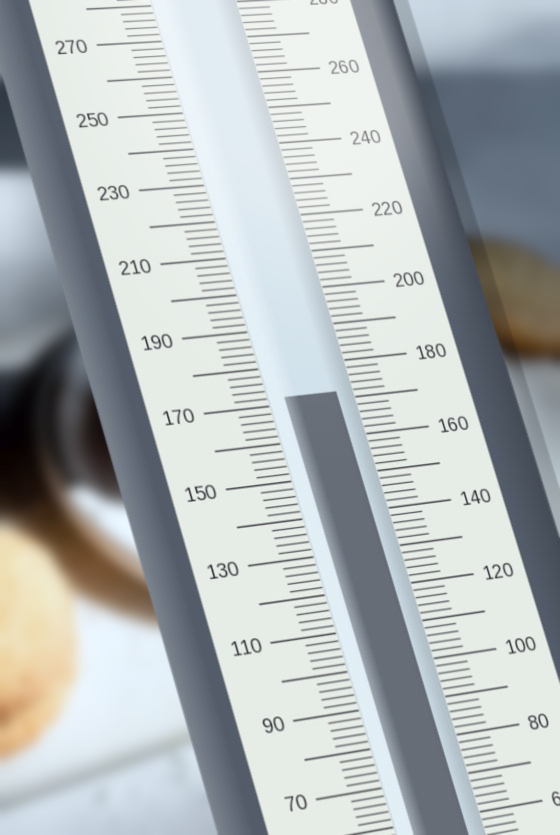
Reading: 172mmHg
